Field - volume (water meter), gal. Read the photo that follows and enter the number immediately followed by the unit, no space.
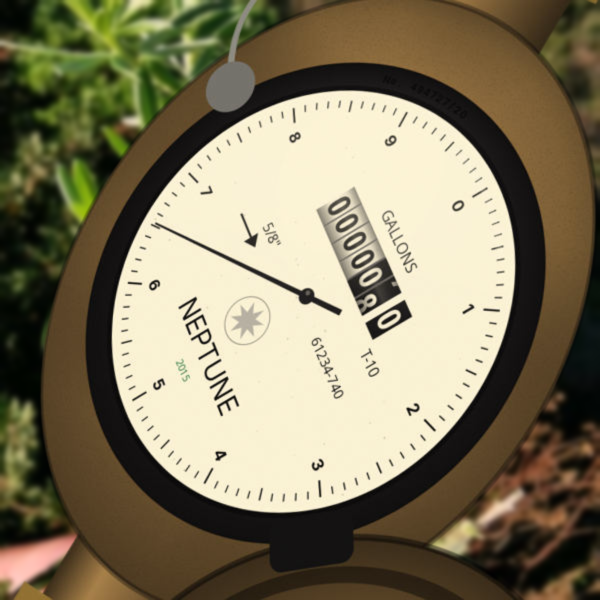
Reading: 76.5gal
